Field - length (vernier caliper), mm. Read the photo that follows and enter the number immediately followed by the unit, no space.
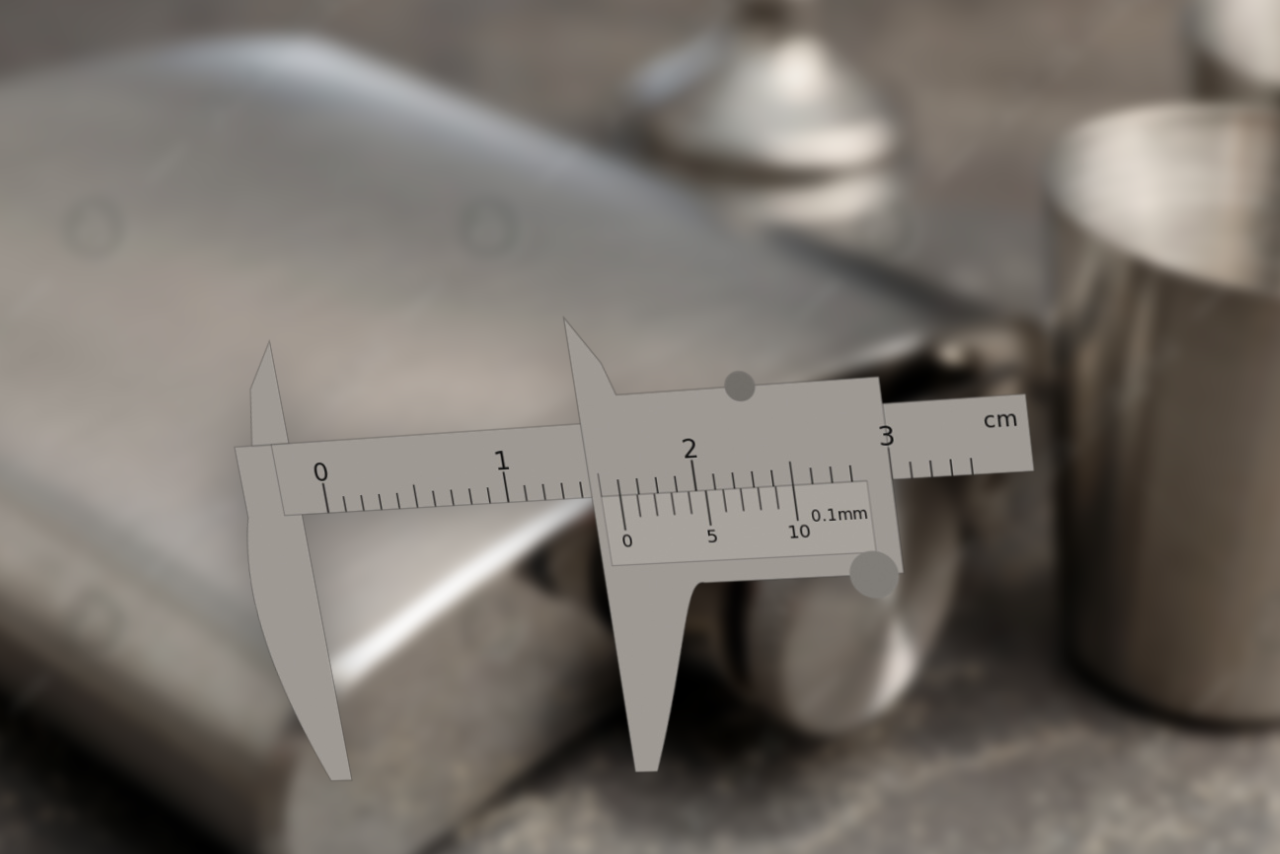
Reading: 16.0mm
